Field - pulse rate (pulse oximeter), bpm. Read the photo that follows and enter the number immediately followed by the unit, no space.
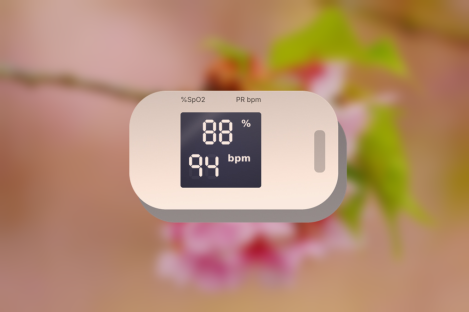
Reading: 94bpm
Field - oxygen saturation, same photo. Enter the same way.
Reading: 88%
